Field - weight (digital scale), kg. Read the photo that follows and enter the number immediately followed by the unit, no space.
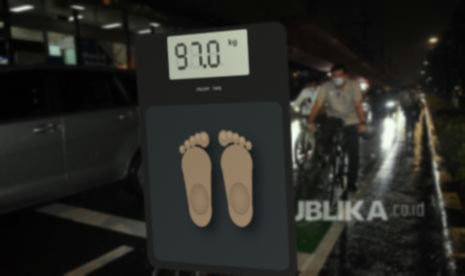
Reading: 97.0kg
